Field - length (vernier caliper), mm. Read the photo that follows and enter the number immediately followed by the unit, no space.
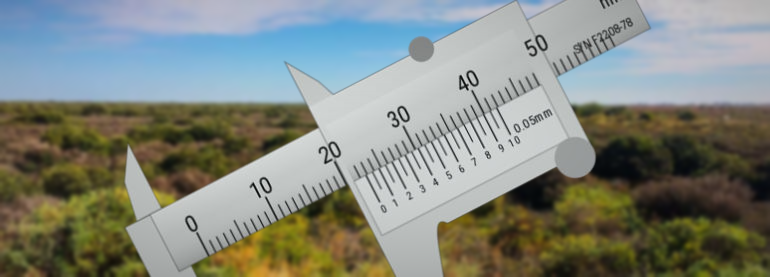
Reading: 22.8mm
